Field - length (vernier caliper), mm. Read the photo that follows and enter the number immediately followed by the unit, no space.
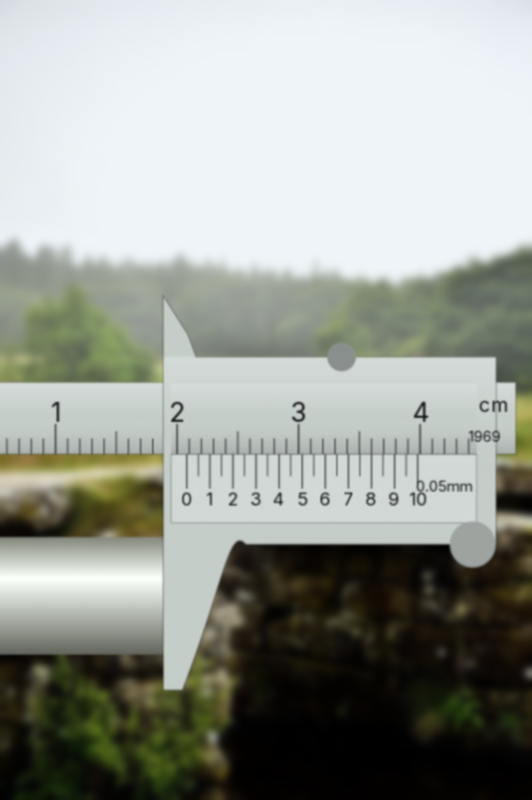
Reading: 20.8mm
